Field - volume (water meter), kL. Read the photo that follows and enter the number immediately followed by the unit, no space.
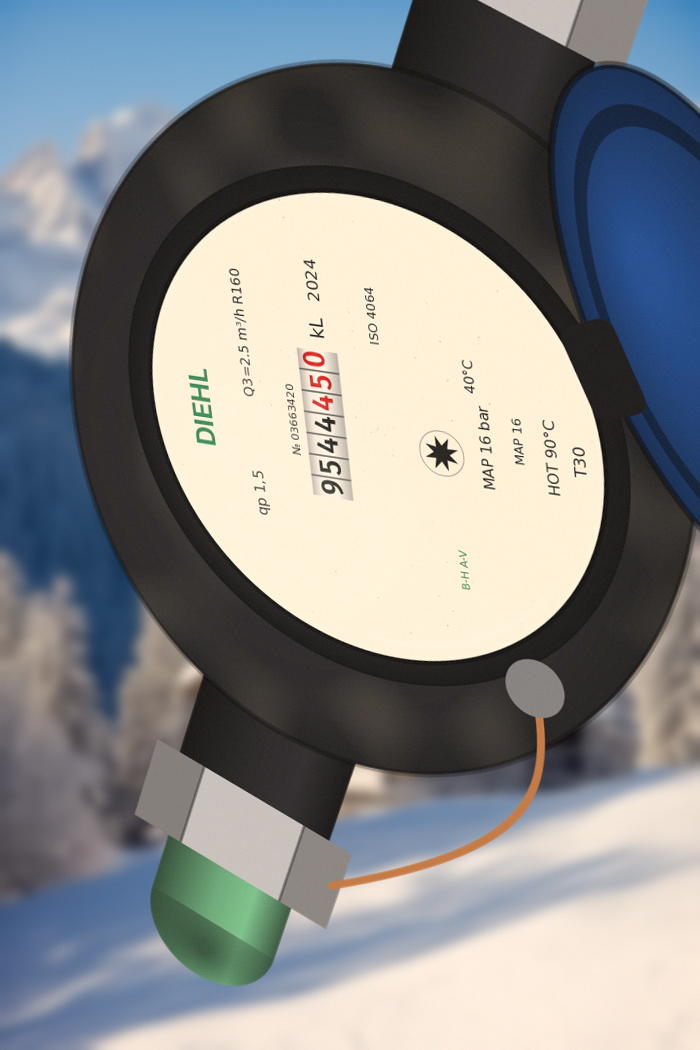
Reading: 9544.450kL
